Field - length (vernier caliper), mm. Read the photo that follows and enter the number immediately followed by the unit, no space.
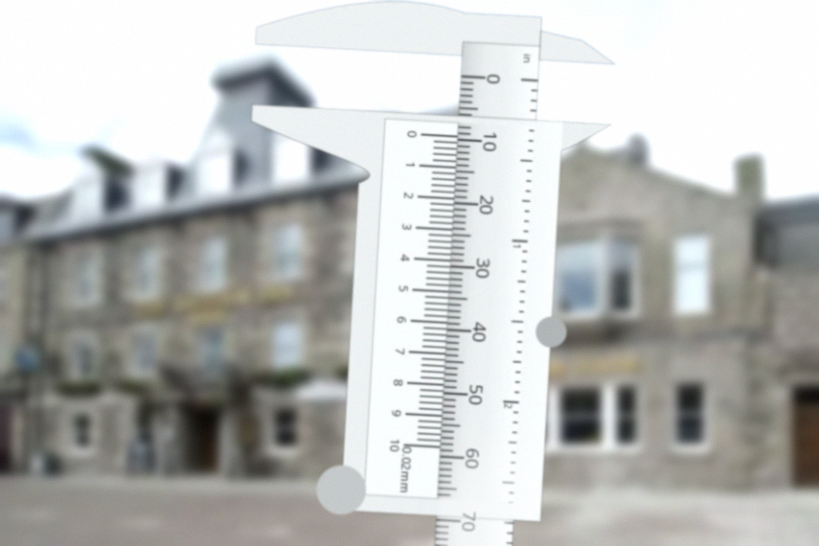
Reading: 9.5mm
